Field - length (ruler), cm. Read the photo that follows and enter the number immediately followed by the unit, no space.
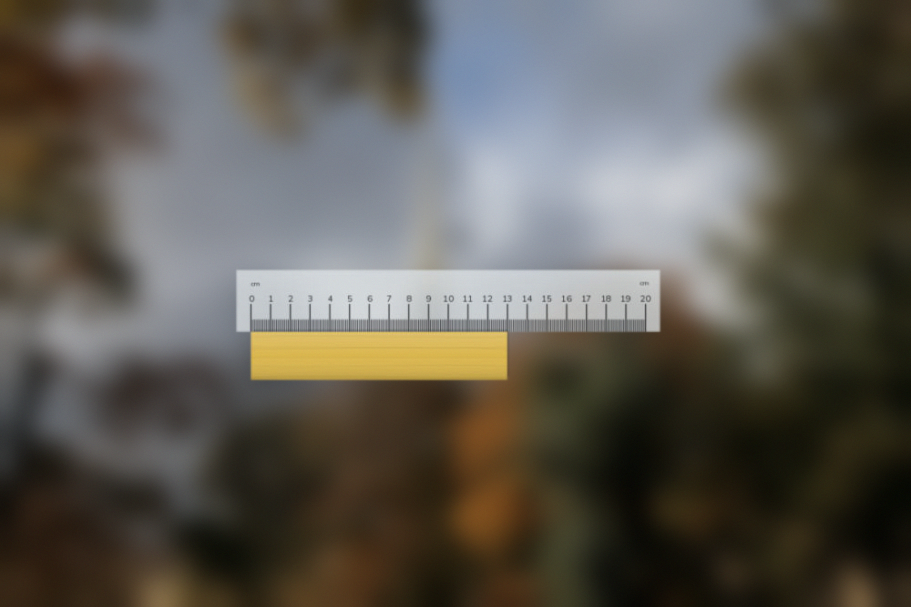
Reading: 13cm
